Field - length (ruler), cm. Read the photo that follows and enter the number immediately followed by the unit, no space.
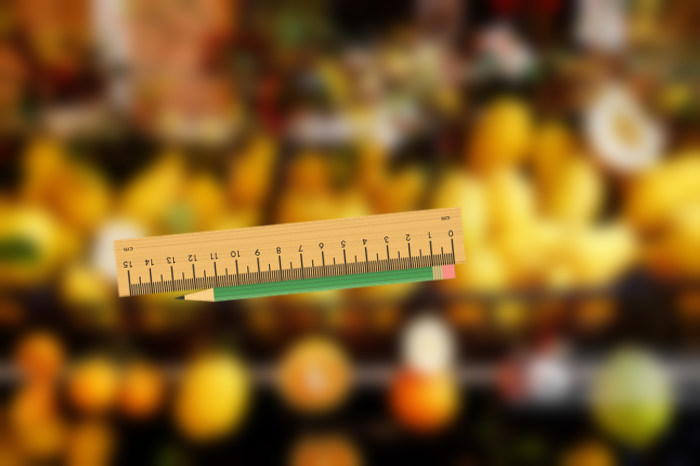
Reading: 13cm
